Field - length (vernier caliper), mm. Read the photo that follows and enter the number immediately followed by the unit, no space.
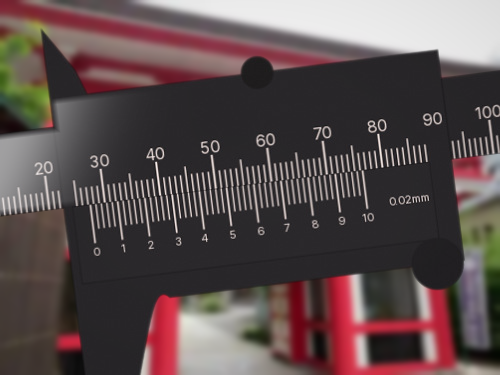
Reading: 27.4mm
